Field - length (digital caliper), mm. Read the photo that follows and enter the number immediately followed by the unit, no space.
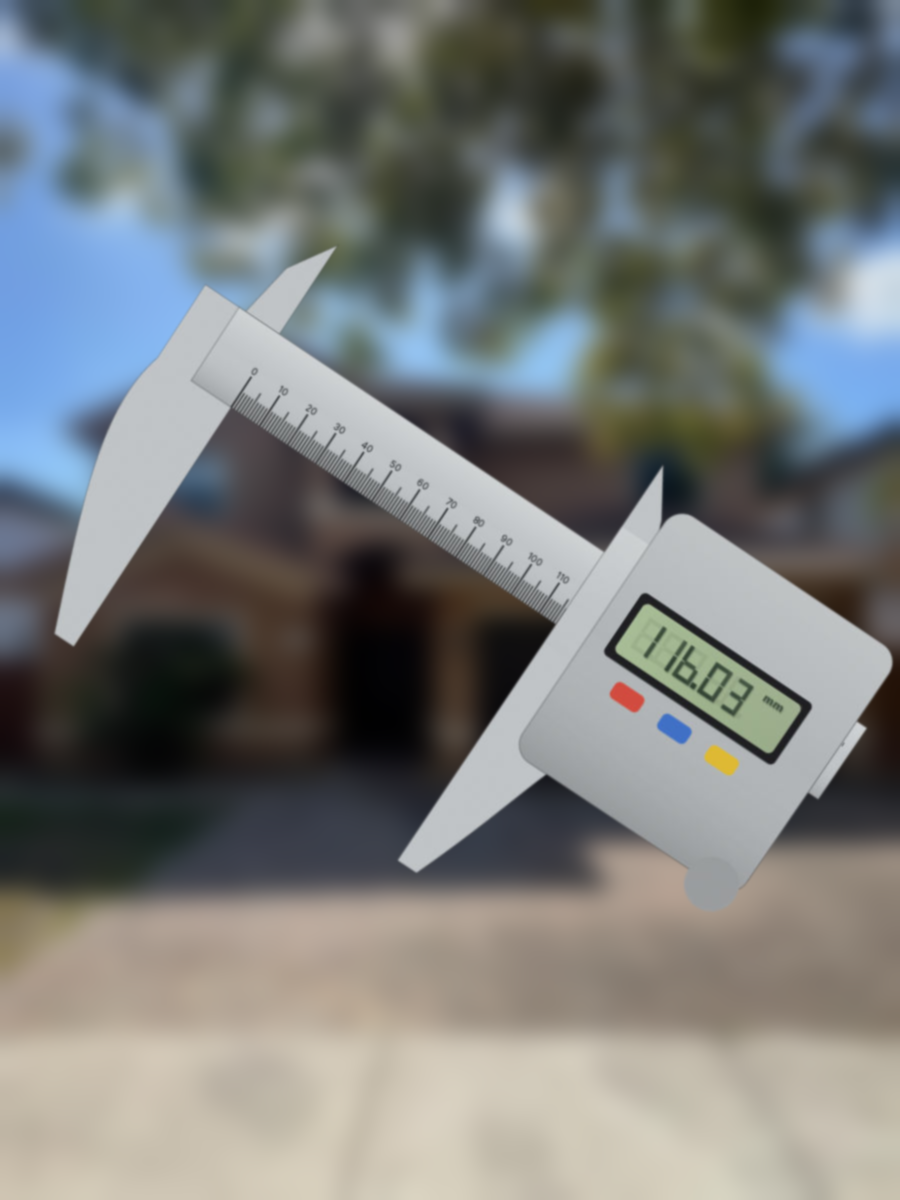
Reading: 116.03mm
